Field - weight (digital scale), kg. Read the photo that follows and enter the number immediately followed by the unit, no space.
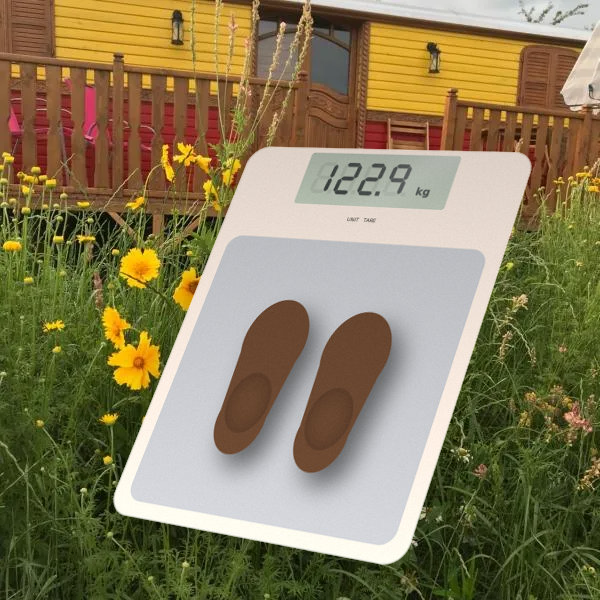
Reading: 122.9kg
